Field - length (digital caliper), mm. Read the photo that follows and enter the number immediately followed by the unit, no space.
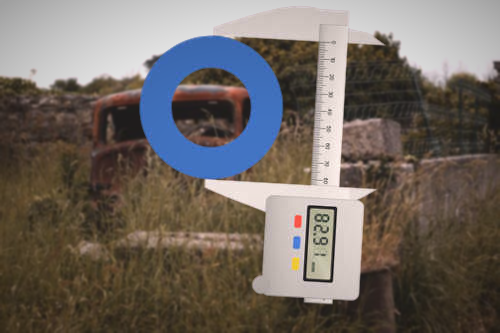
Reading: 82.91mm
